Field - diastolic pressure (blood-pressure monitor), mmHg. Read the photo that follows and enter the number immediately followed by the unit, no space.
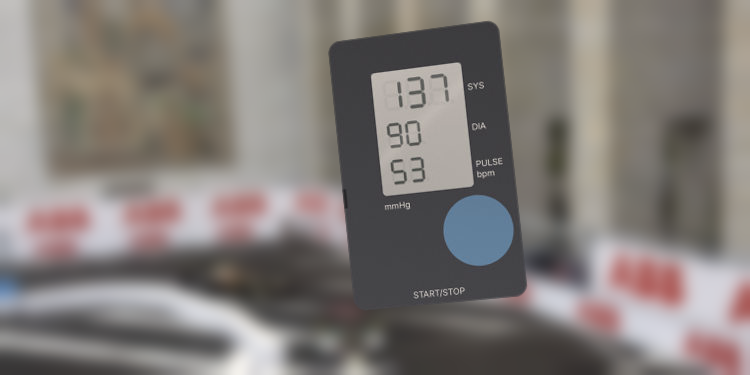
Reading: 90mmHg
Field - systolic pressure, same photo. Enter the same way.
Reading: 137mmHg
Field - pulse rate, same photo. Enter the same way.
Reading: 53bpm
